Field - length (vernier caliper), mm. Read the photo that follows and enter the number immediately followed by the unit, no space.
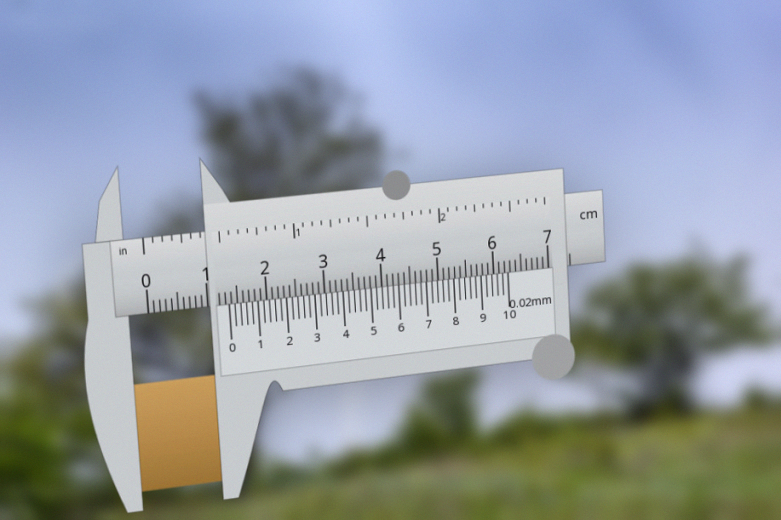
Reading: 13.6mm
